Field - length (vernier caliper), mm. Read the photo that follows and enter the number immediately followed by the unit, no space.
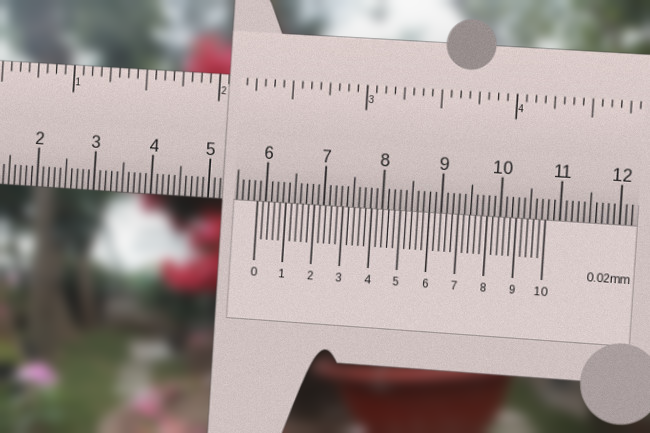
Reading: 58.6mm
